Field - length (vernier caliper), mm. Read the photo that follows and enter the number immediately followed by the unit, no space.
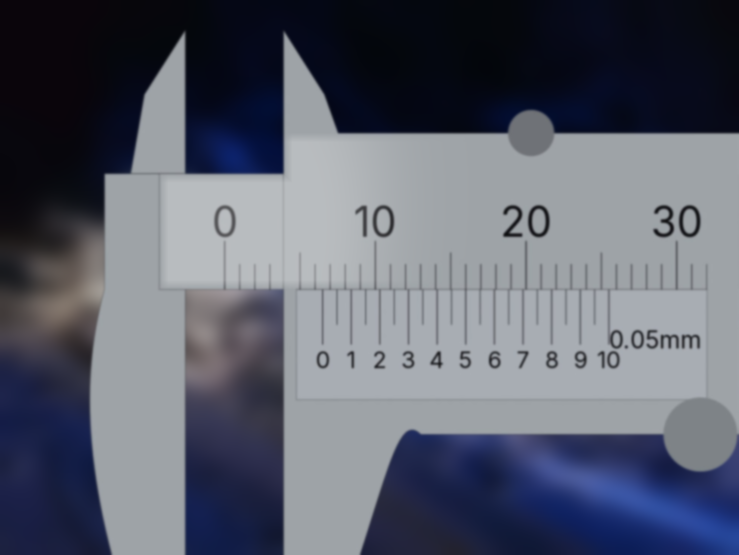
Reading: 6.5mm
